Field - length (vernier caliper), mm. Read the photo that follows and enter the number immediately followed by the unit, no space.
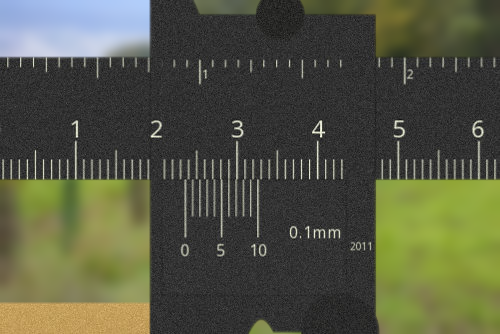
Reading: 23.6mm
